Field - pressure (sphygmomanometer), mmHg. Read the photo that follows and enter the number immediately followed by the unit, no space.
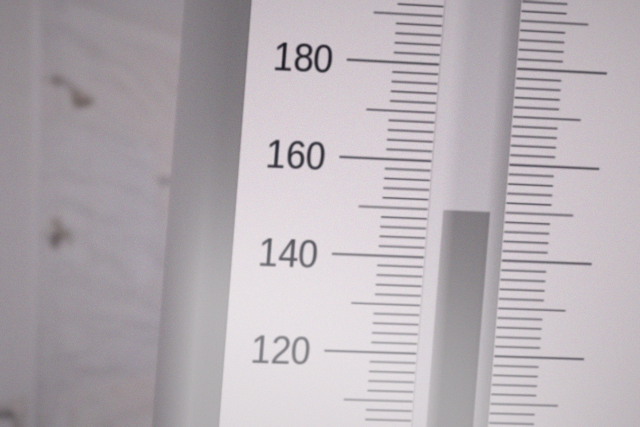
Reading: 150mmHg
